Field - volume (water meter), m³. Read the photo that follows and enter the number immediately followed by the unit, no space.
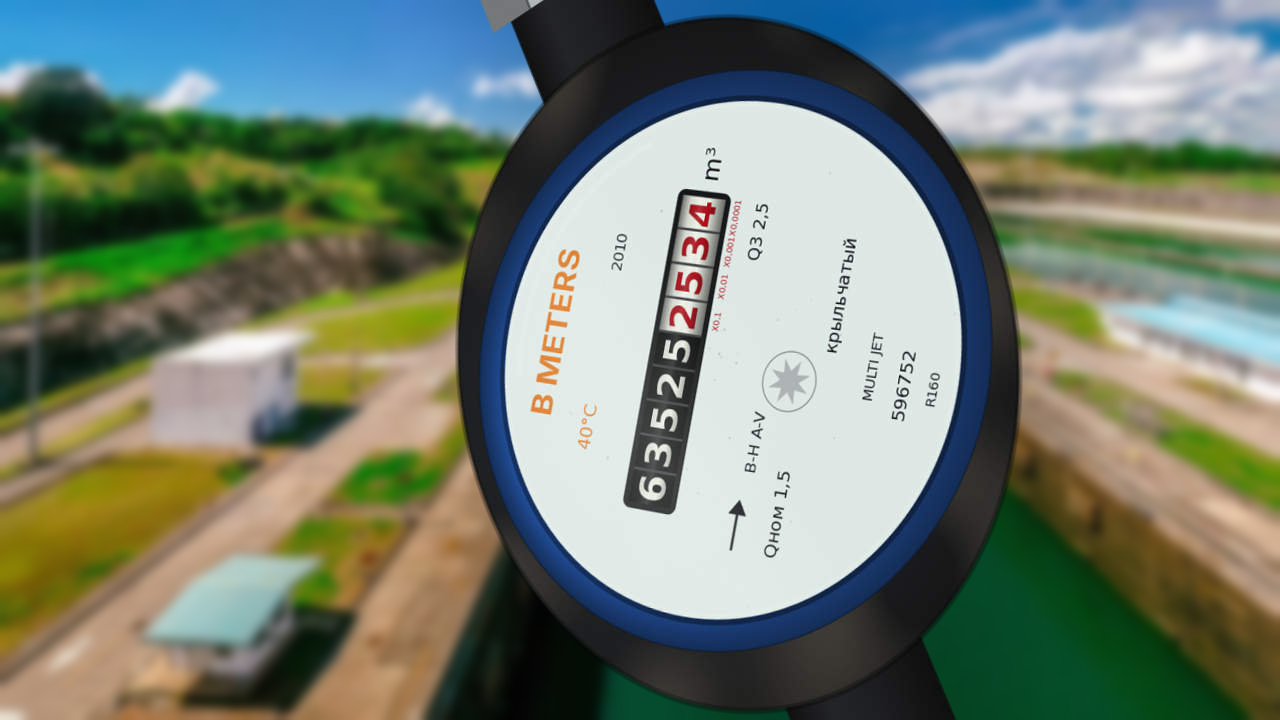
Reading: 63525.2534m³
